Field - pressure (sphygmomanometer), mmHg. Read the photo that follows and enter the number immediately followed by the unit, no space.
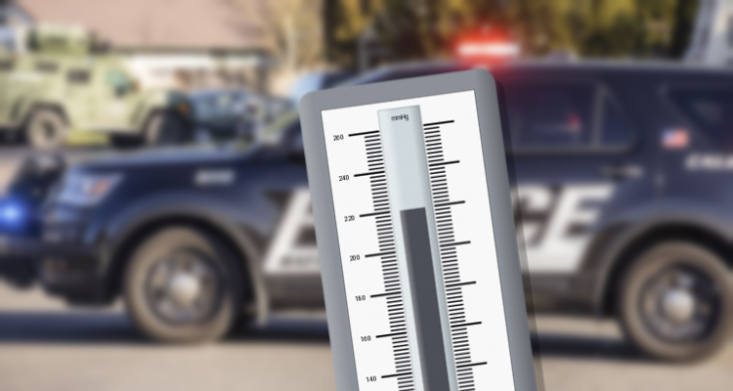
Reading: 220mmHg
